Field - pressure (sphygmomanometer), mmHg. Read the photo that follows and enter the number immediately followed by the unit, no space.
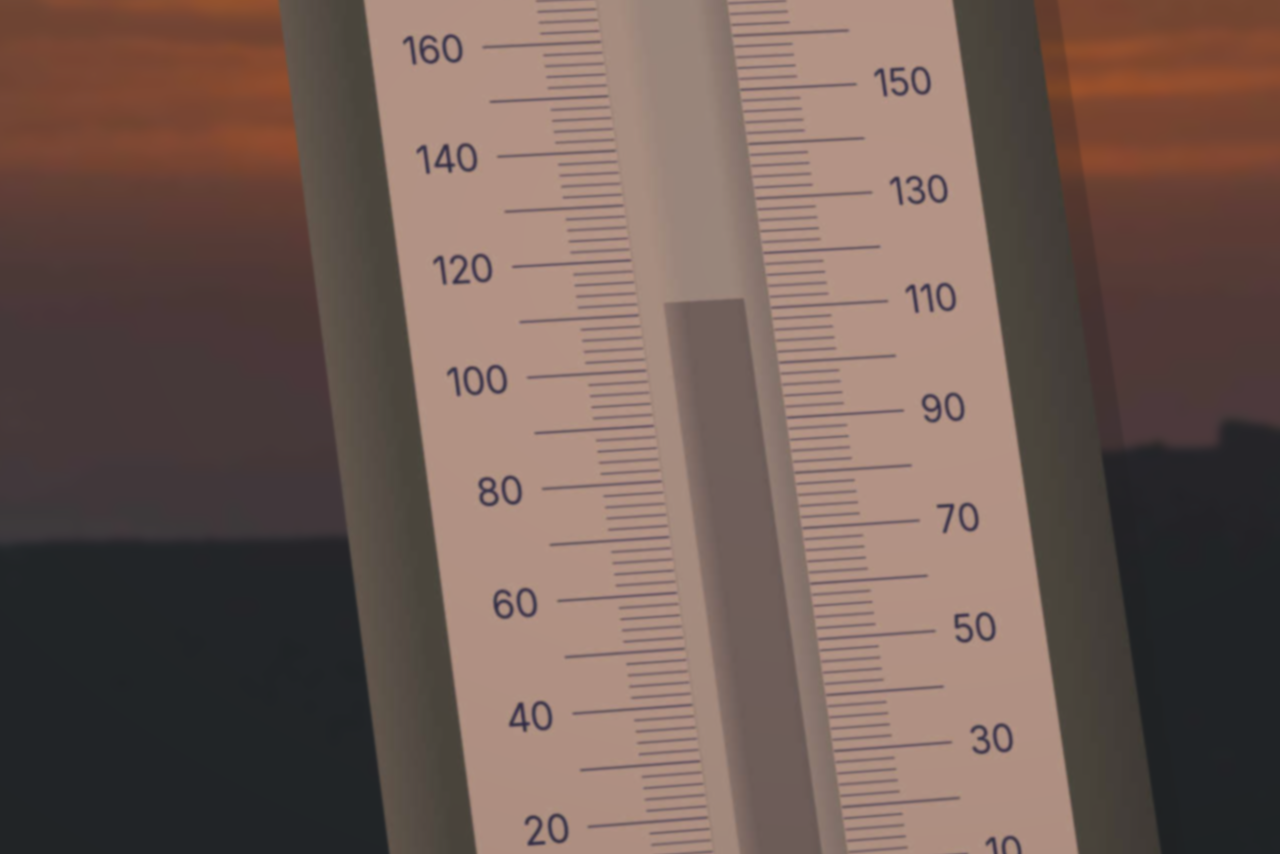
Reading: 112mmHg
